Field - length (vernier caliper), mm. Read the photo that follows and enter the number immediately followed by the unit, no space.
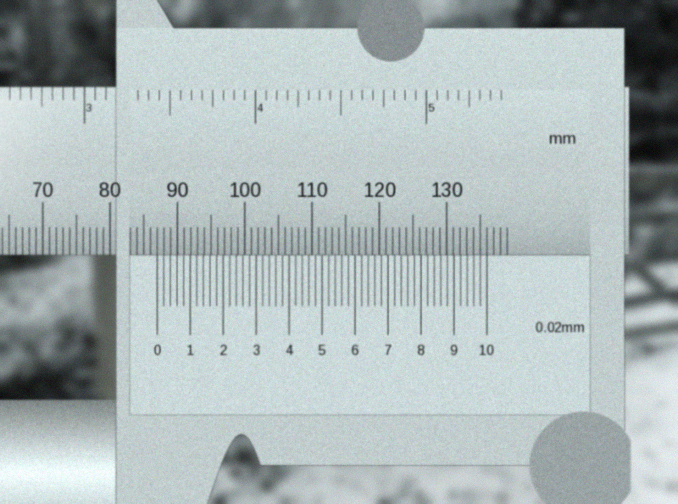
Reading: 87.0mm
